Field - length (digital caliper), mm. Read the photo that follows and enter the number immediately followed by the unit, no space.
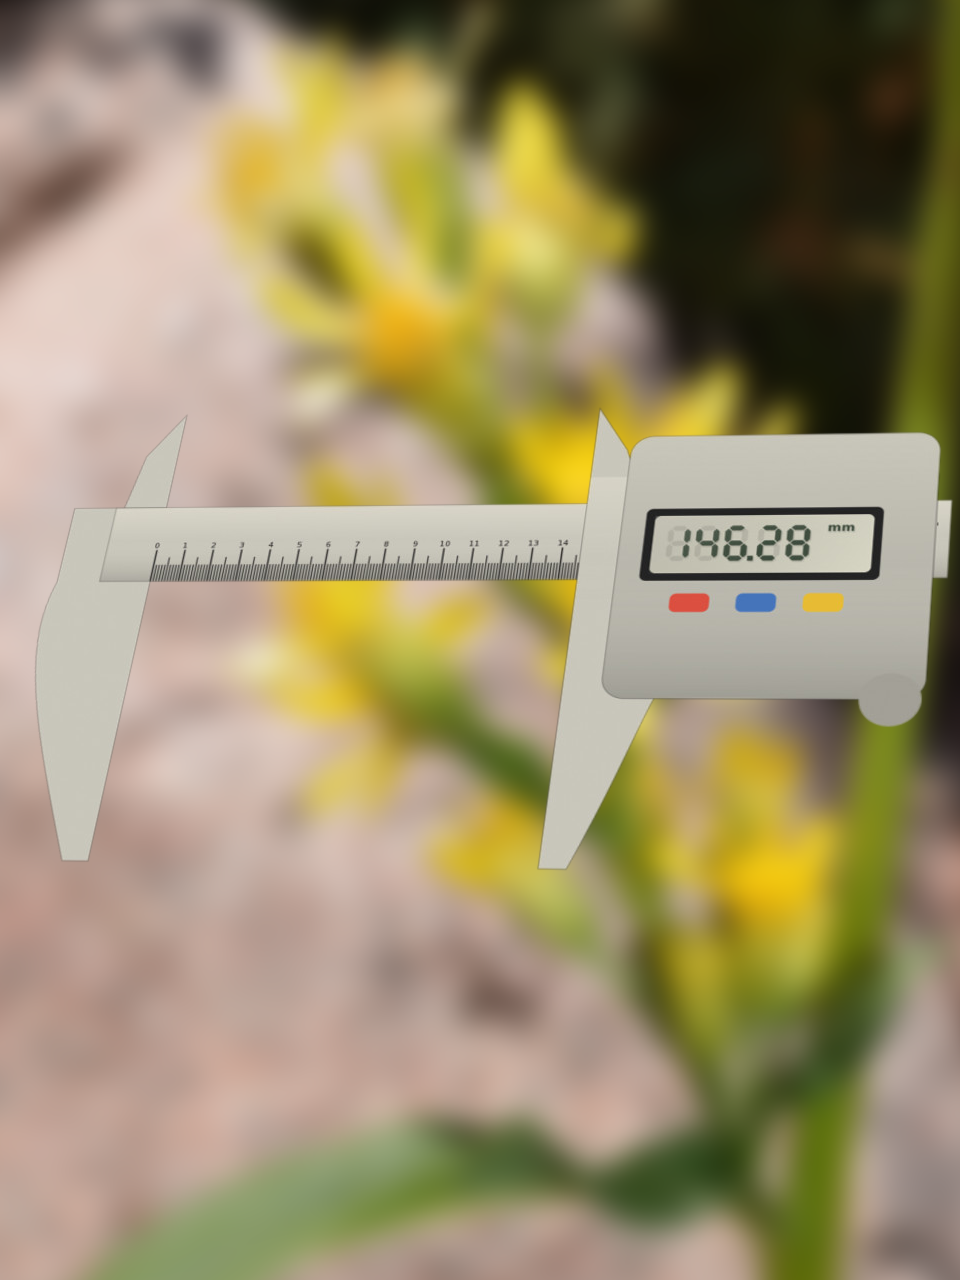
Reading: 146.28mm
